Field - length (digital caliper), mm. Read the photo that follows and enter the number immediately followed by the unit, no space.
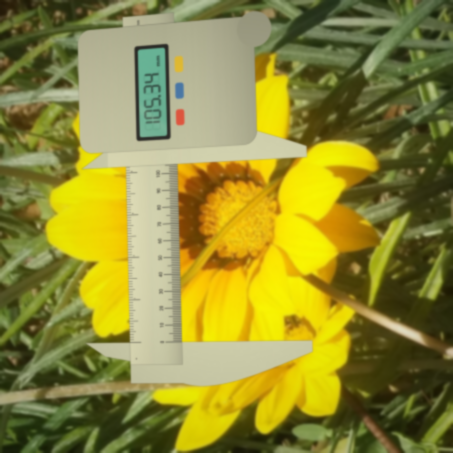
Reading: 105.34mm
